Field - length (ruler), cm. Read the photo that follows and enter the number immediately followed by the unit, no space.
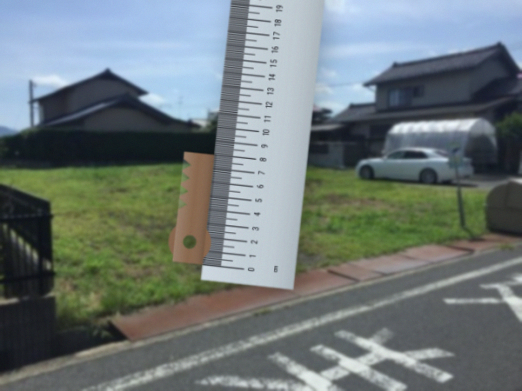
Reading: 8cm
